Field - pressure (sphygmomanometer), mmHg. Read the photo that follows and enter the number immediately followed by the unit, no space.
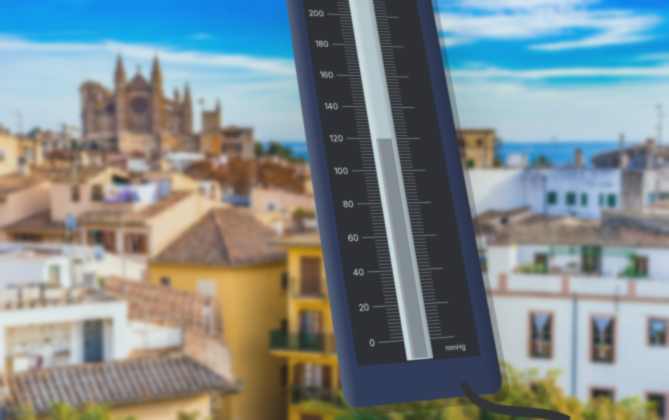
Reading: 120mmHg
